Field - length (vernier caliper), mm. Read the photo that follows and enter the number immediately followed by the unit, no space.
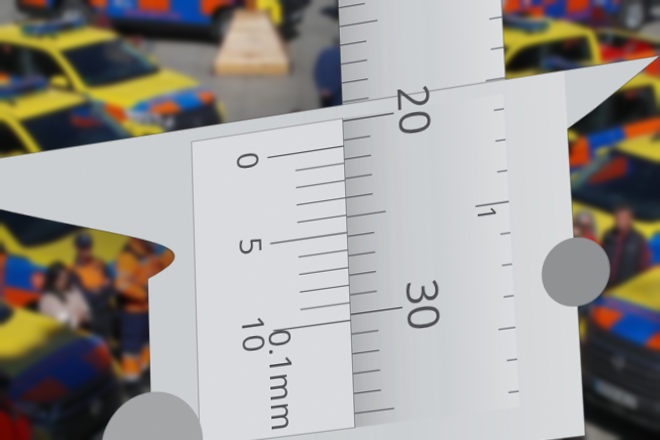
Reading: 21.3mm
